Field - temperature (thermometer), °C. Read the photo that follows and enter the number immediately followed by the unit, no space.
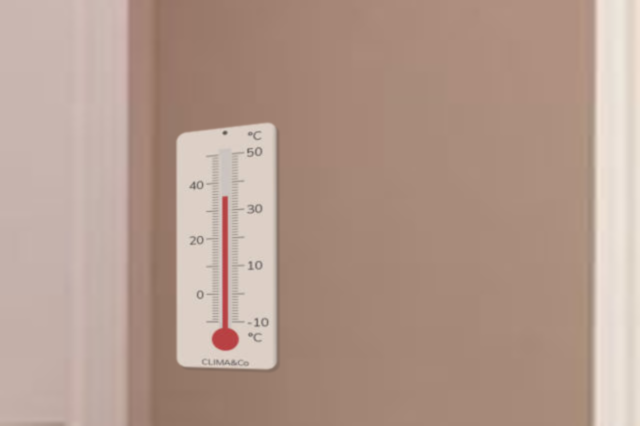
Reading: 35°C
